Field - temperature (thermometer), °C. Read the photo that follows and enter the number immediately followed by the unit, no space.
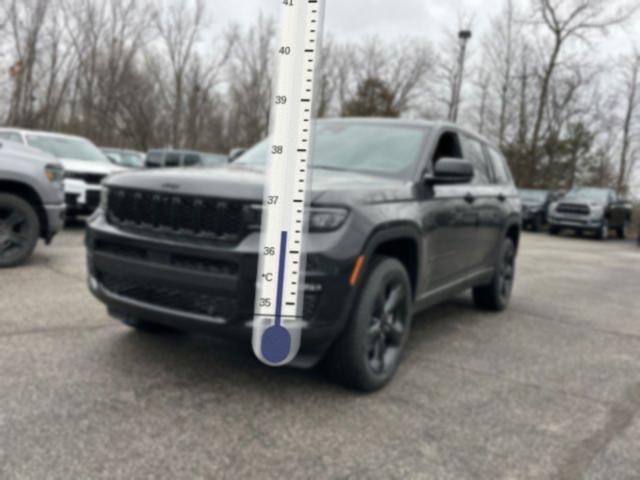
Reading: 36.4°C
